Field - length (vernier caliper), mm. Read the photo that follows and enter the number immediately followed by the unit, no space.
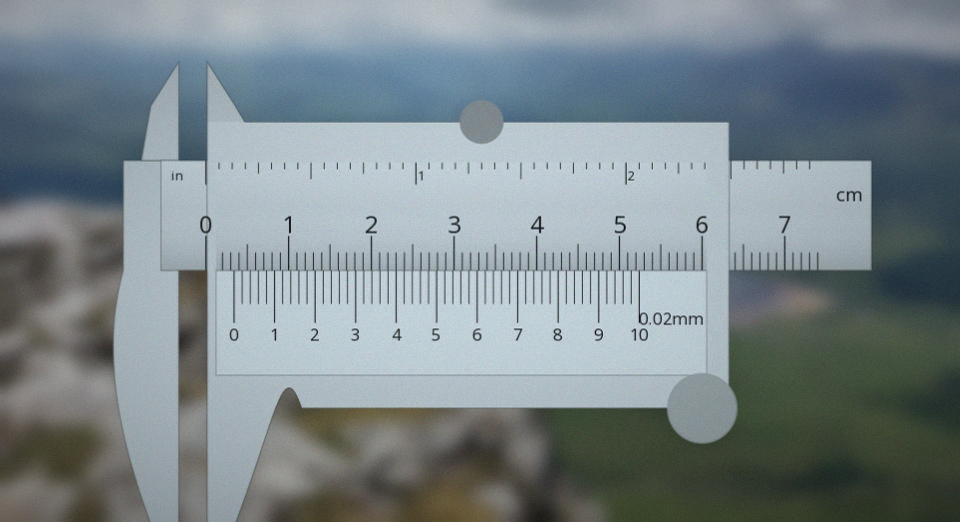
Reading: 3.4mm
